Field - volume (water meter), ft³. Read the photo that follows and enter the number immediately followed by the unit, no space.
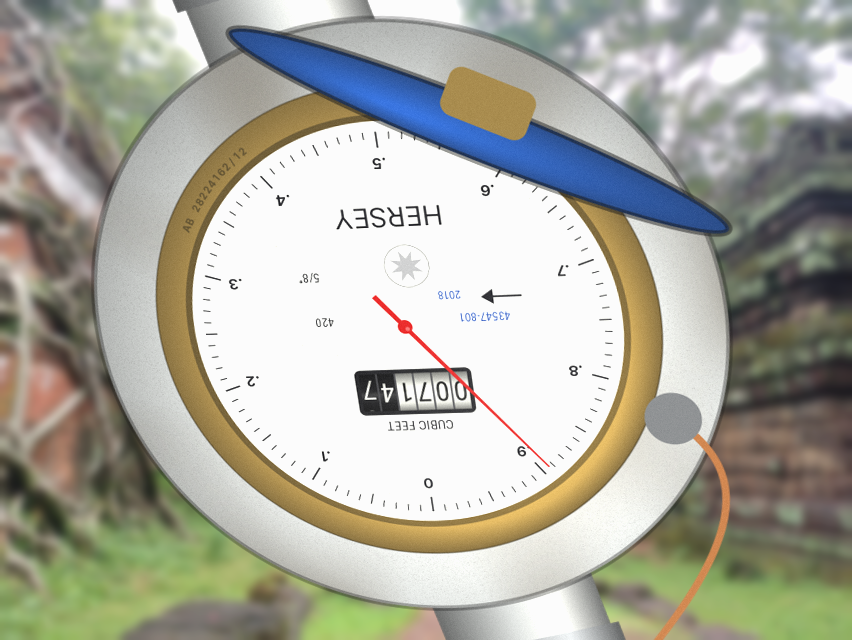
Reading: 7146.89ft³
